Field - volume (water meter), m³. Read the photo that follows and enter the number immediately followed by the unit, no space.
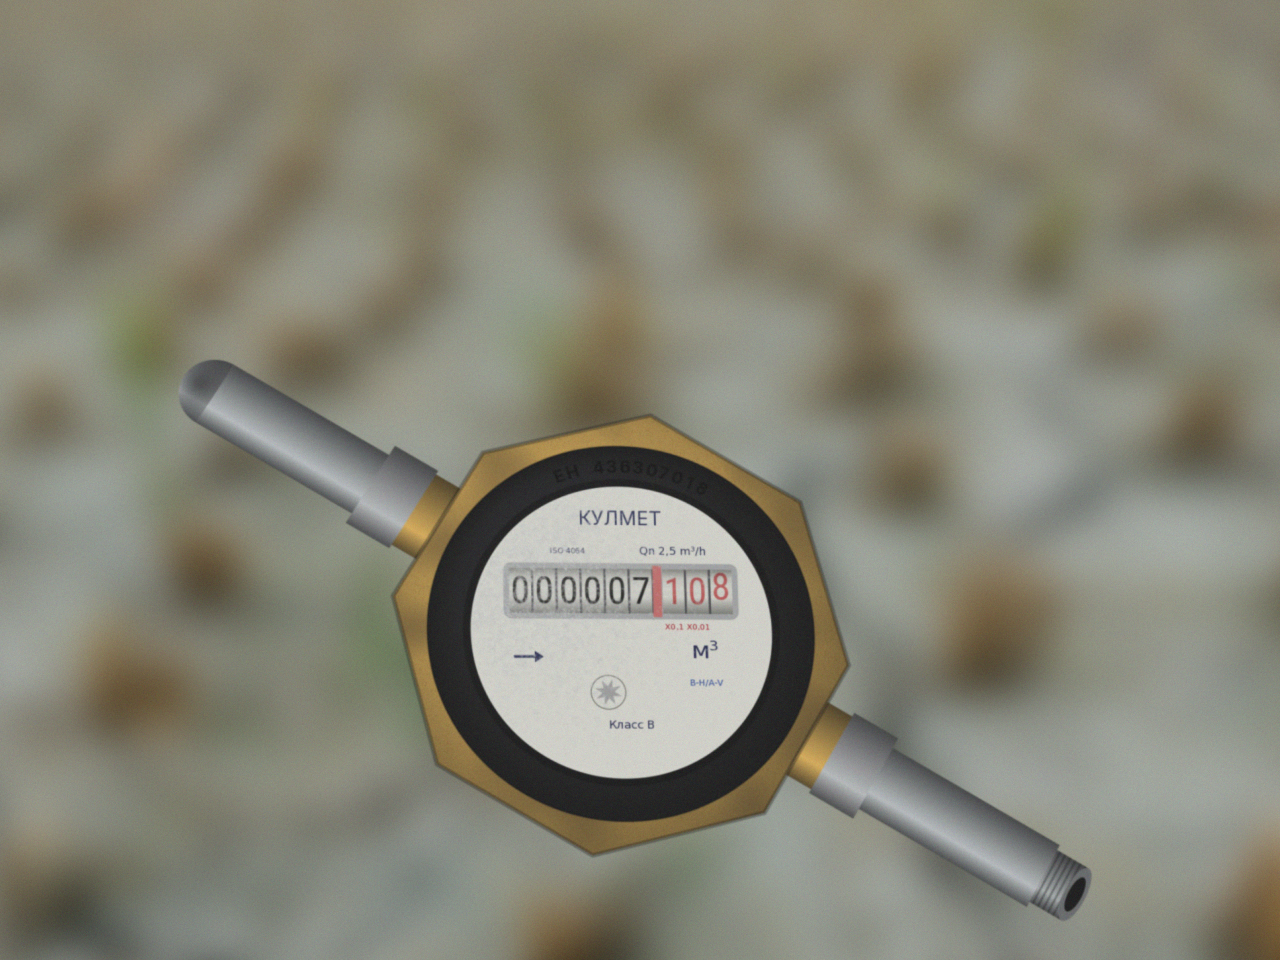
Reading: 7.108m³
